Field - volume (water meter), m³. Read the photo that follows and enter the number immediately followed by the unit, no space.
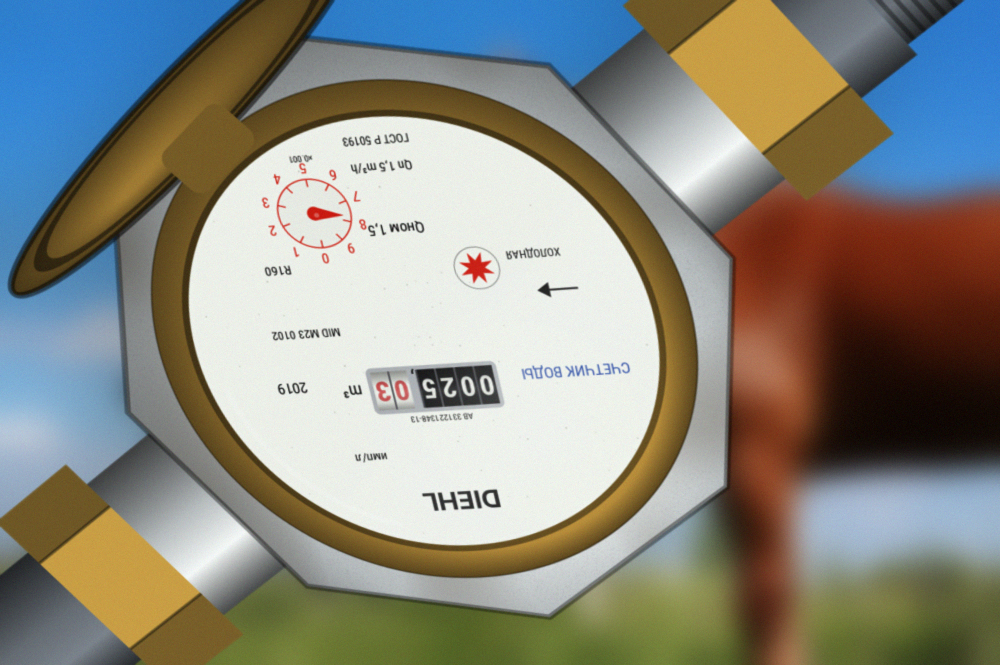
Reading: 25.037m³
